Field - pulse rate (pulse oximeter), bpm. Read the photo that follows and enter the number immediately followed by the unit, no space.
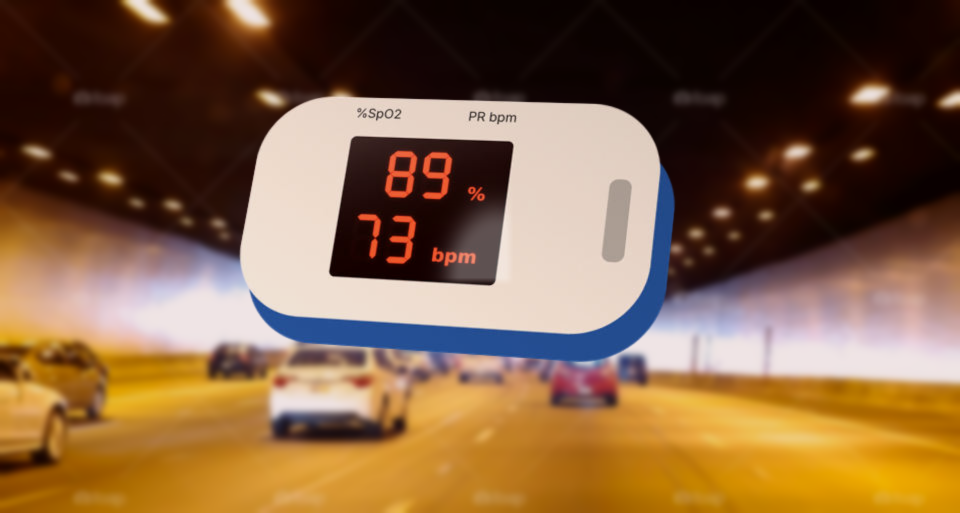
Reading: 73bpm
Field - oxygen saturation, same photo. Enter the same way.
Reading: 89%
